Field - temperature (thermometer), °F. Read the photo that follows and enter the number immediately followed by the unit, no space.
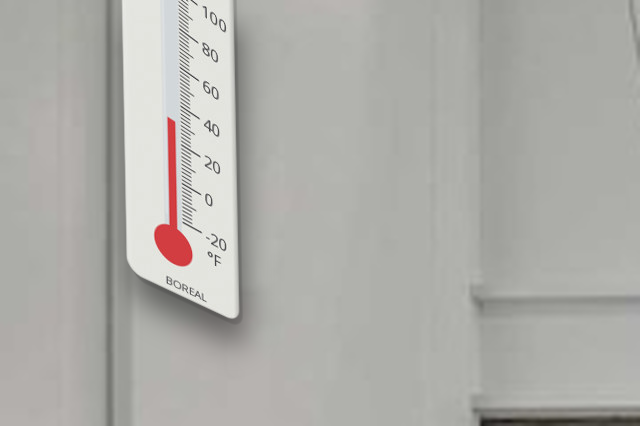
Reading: 30°F
